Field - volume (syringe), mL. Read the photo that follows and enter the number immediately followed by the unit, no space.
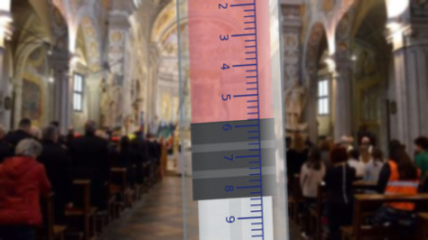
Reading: 5.8mL
